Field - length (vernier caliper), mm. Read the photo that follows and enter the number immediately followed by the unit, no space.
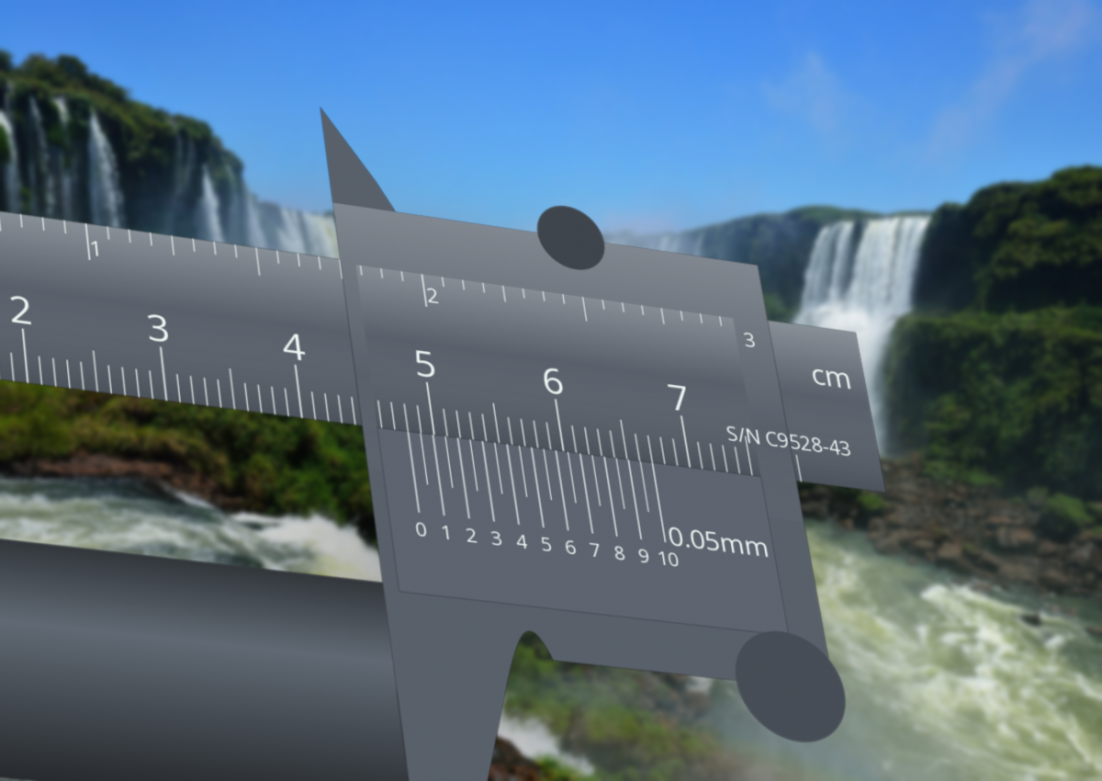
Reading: 48.0mm
